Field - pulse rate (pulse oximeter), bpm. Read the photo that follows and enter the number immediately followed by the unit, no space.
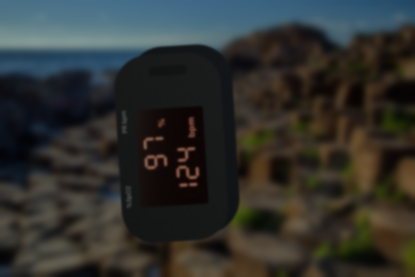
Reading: 124bpm
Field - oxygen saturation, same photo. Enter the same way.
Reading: 97%
